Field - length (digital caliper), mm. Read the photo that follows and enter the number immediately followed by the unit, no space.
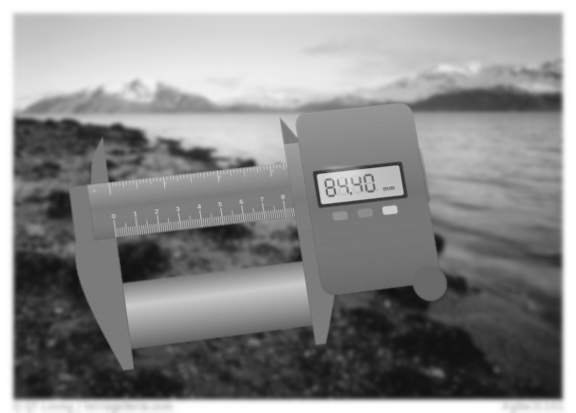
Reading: 84.40mm
